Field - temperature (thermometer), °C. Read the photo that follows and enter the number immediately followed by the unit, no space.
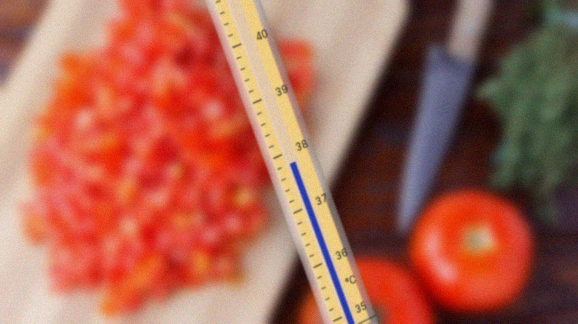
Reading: 37.8°C
